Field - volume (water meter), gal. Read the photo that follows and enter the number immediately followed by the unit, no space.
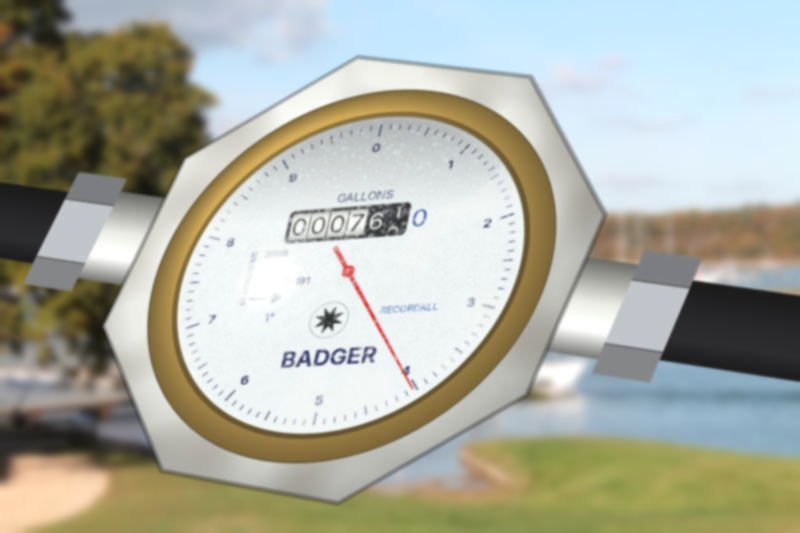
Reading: 7614.0gal
